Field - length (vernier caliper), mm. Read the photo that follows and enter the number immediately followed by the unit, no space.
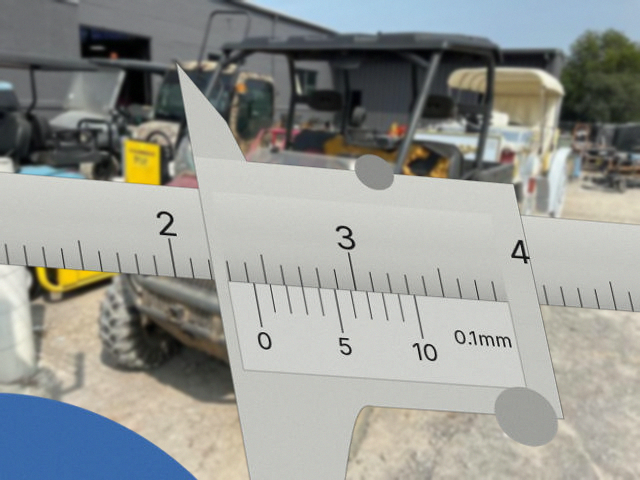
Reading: 24.3mm
